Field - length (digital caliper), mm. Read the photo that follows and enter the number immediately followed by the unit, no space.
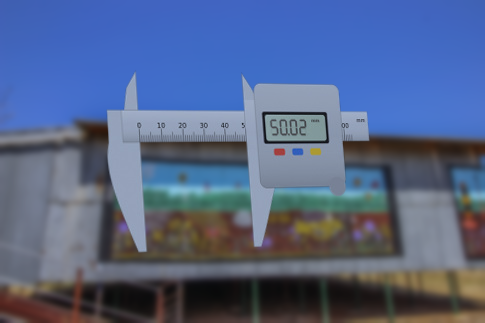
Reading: 50.02mm
